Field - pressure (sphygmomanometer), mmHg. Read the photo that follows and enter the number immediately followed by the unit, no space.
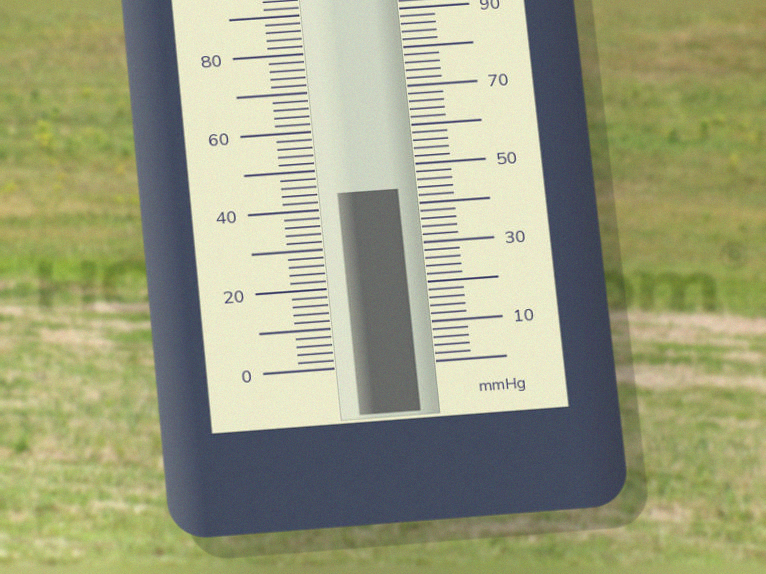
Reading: 44mmHg
